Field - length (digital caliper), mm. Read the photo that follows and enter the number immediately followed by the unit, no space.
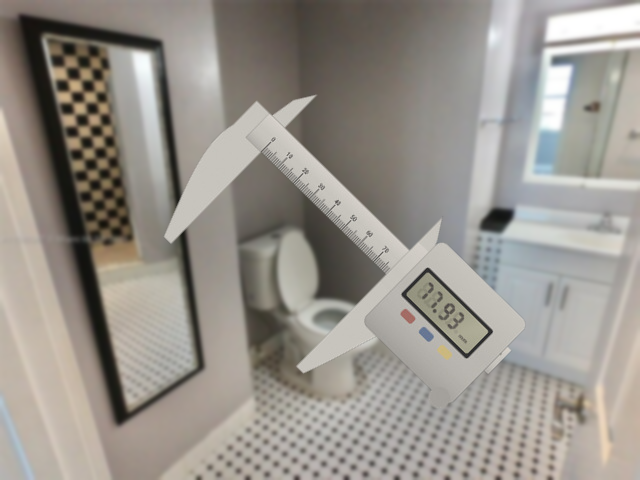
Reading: 77.93mm
